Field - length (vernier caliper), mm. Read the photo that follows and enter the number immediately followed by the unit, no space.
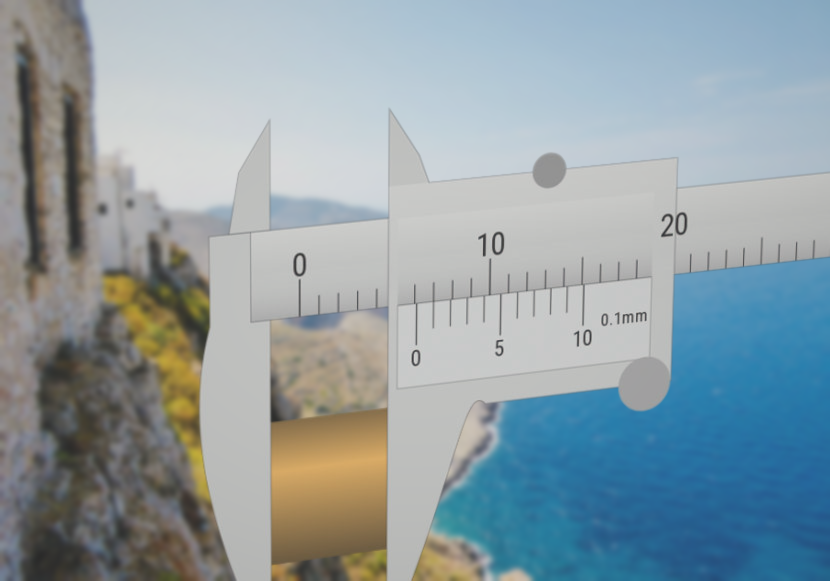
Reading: 6.1mm
